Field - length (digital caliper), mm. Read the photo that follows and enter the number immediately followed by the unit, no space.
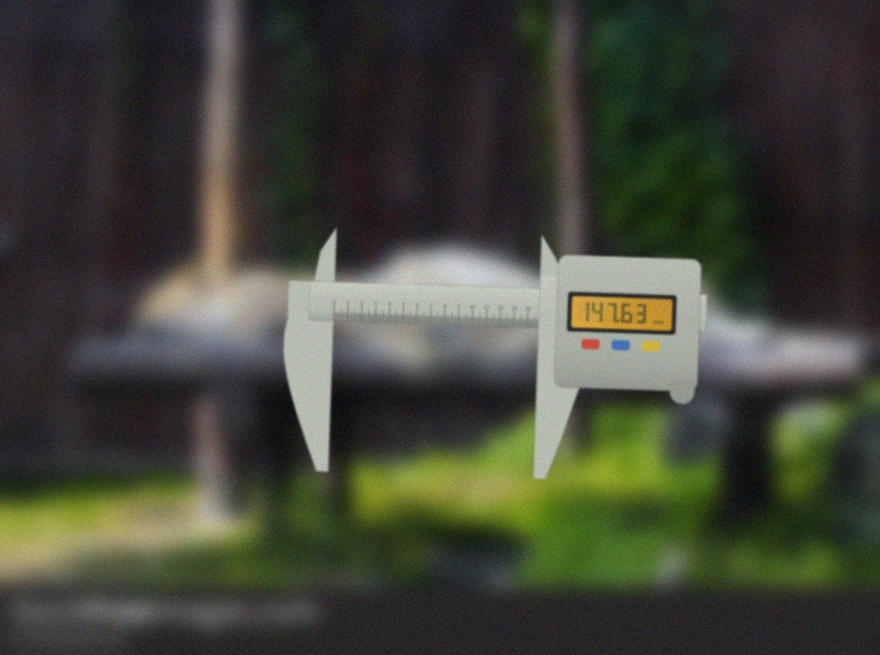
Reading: 147.63mm
